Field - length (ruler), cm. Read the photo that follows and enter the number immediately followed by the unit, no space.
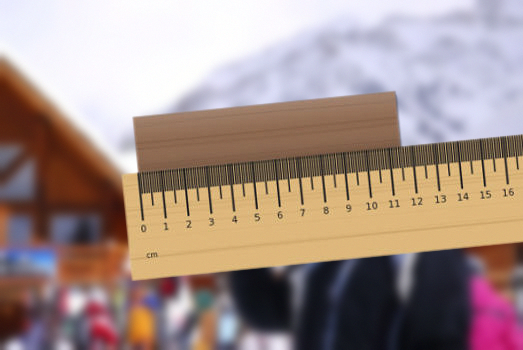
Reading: 11.5cm
